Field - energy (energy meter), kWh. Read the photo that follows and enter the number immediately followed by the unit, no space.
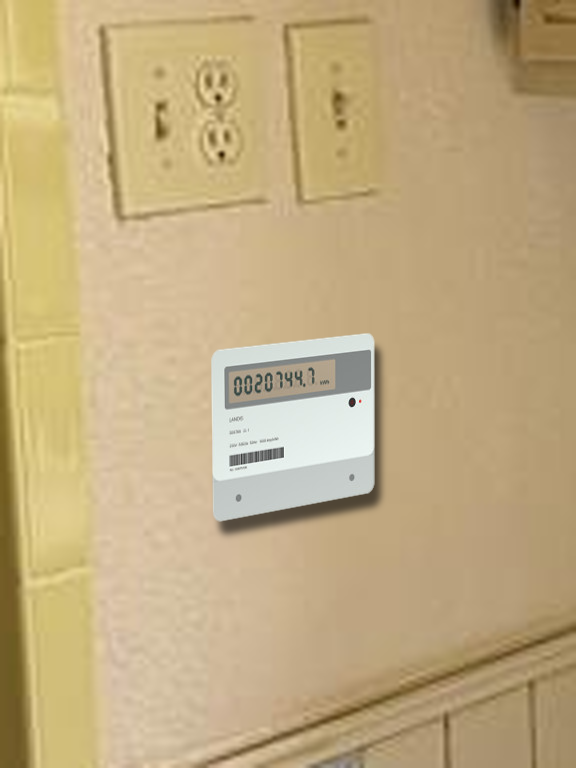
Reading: 20744.7kWh
